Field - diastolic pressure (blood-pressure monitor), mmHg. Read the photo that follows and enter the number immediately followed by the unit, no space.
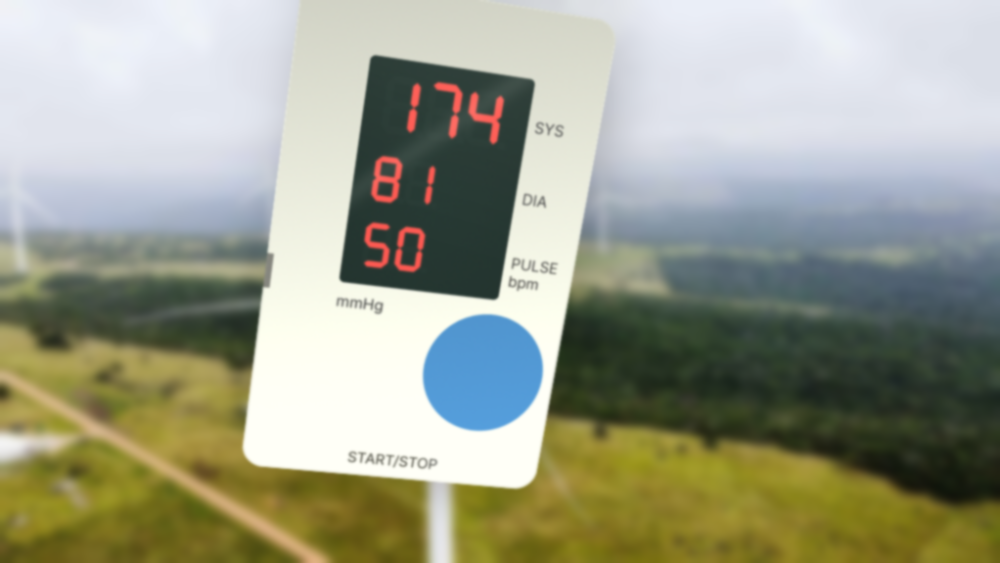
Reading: 81mmHg
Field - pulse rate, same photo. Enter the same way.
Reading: 50bpm
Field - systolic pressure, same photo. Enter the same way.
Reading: 174mmHg
